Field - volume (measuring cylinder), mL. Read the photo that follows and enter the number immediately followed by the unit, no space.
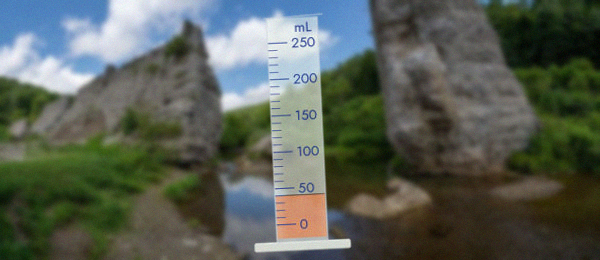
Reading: 40mL
